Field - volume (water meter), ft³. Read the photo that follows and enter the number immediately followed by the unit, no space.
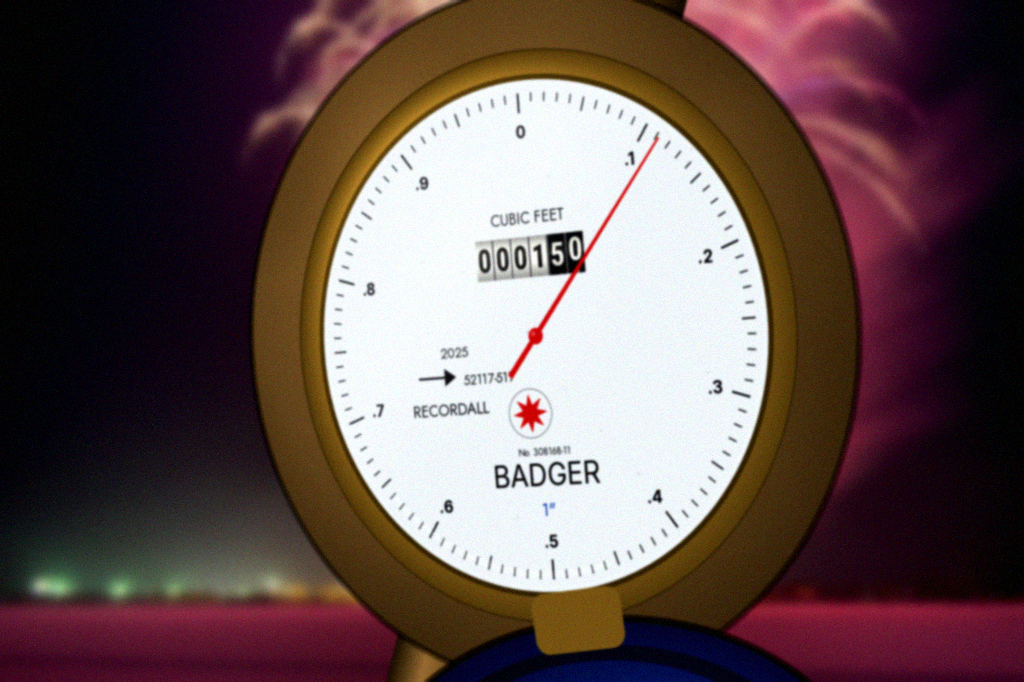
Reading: 150.11ft³
